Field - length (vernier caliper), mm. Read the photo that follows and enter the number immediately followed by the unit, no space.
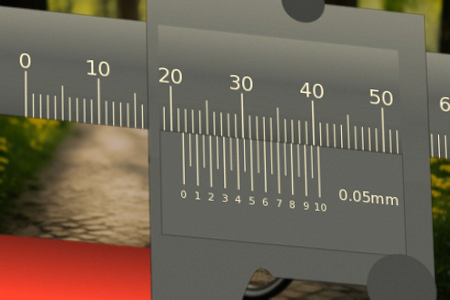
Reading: 21.6mm
